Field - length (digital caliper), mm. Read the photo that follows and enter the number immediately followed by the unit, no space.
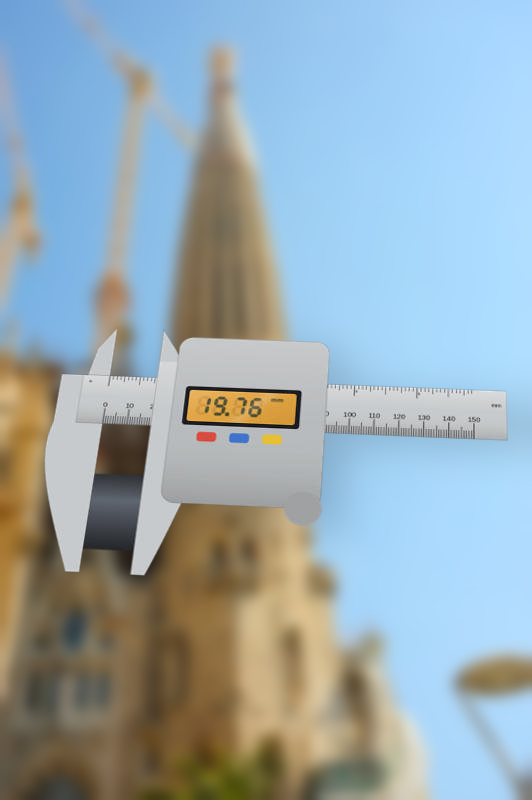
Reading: 19.76mm
